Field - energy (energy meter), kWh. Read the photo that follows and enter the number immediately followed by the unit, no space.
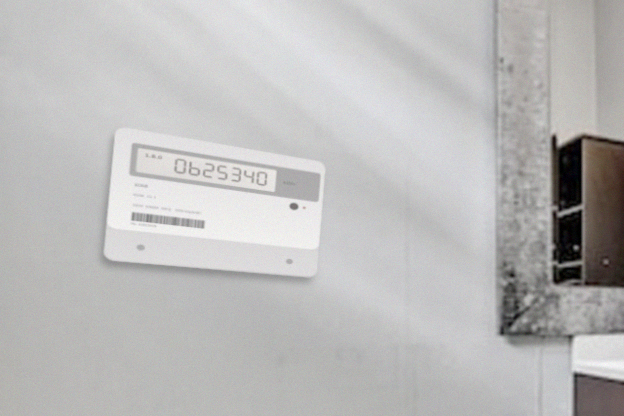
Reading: 625340kWh
